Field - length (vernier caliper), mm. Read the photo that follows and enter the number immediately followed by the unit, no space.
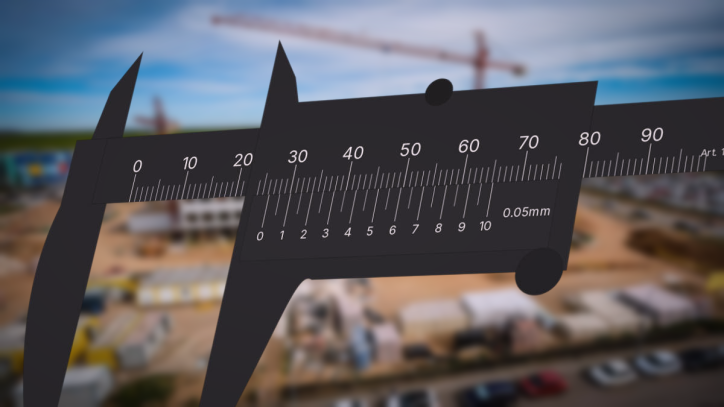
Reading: 26.2mm
